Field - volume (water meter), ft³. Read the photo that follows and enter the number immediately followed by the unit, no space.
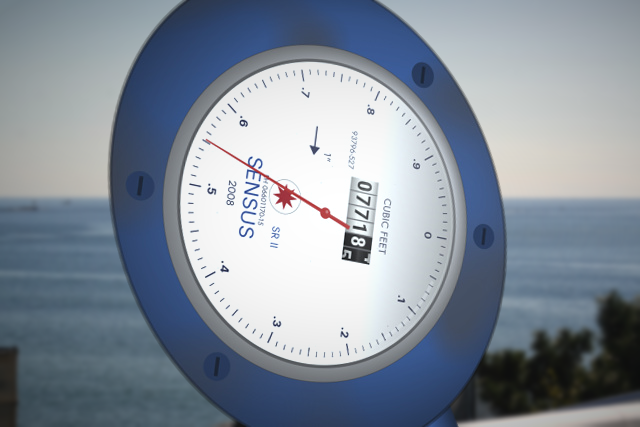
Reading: 77184.55ft³
